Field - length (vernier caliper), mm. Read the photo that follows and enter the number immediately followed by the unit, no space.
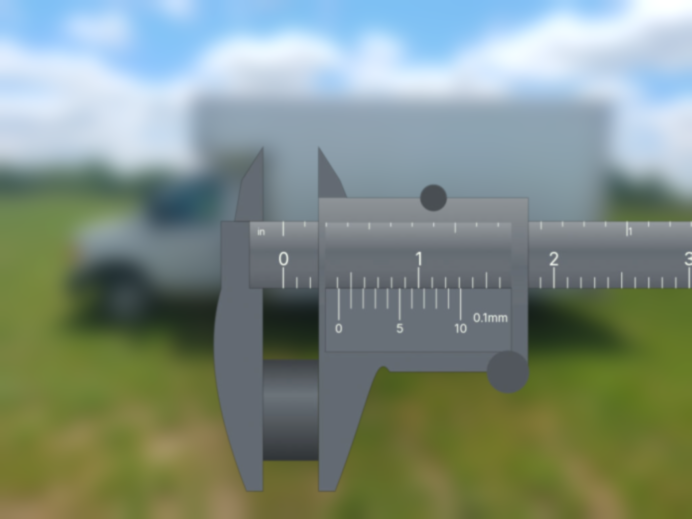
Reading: 4.1mm
